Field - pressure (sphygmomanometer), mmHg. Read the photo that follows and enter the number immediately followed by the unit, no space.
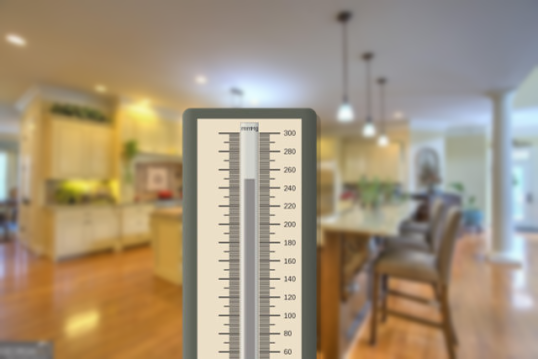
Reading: 250mmHg
